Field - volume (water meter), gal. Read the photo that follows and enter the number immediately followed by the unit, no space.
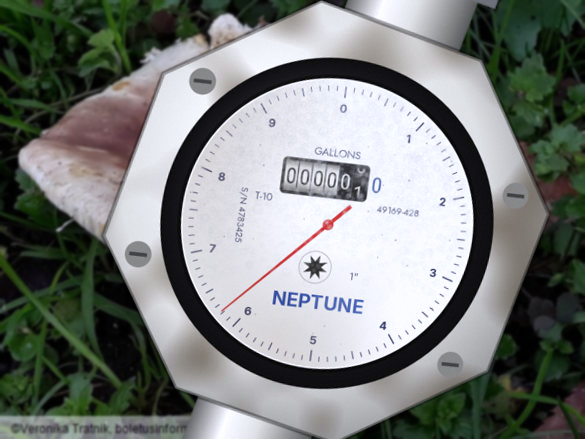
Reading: 6.2gal
